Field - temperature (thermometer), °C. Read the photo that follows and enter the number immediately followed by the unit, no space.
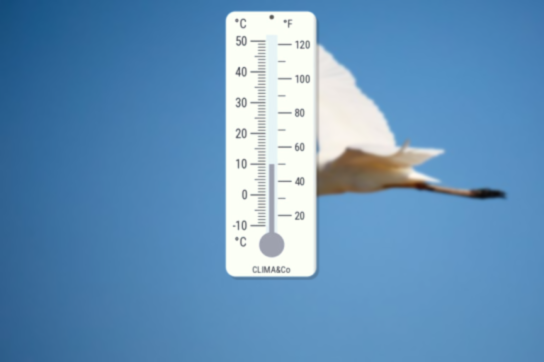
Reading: 10°C
